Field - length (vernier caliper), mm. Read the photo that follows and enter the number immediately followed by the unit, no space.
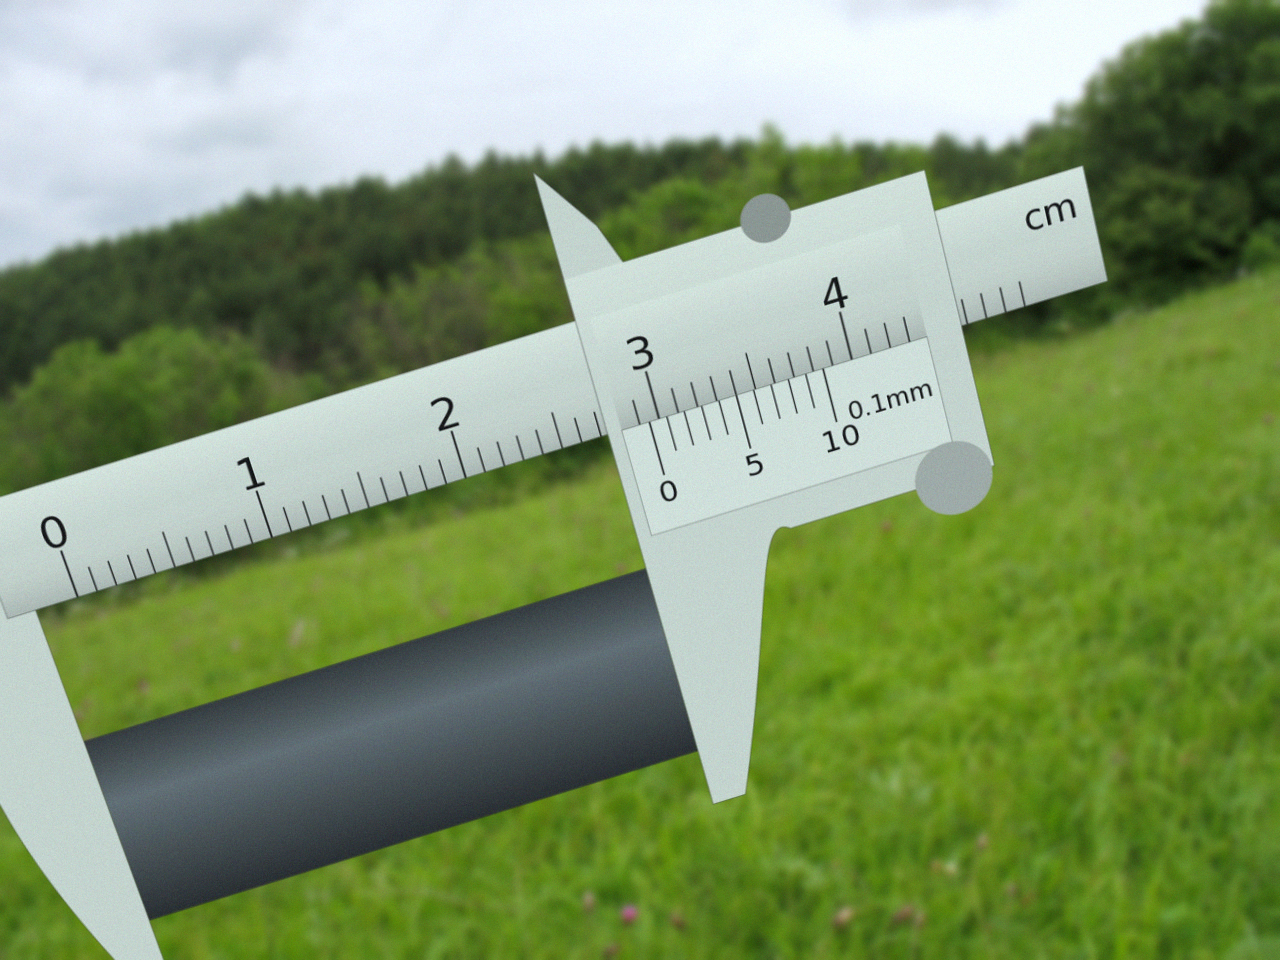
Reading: 29.5mm
